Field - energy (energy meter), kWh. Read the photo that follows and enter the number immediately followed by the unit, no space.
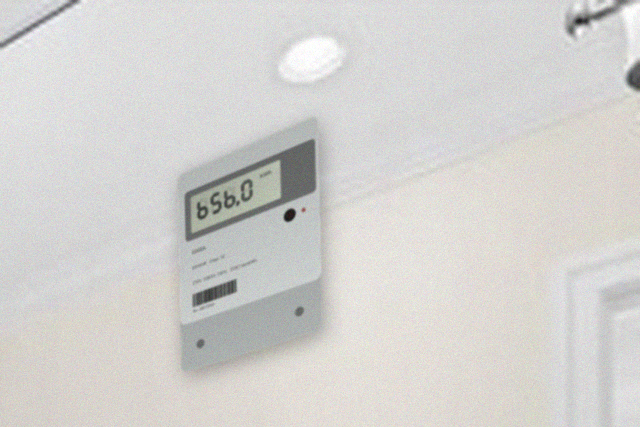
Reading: 656.0kWh
